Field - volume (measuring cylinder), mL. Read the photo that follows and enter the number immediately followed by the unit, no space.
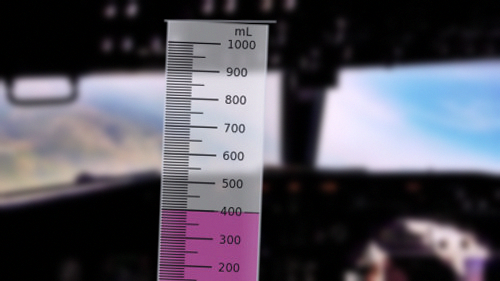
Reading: 400mL
